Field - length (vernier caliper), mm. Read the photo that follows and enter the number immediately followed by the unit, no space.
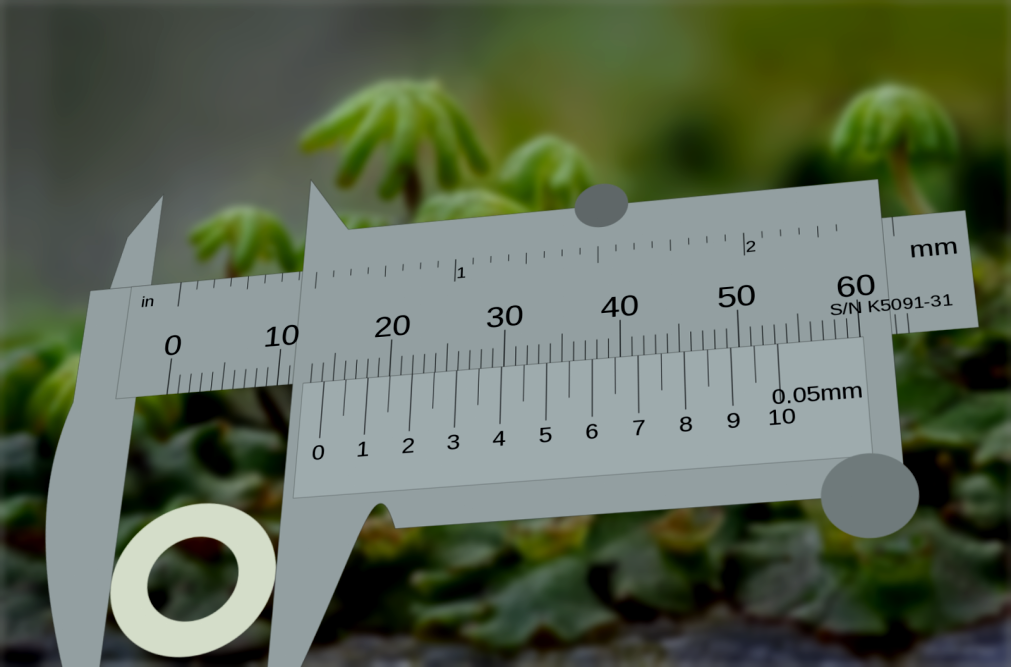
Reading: 14.2mm
